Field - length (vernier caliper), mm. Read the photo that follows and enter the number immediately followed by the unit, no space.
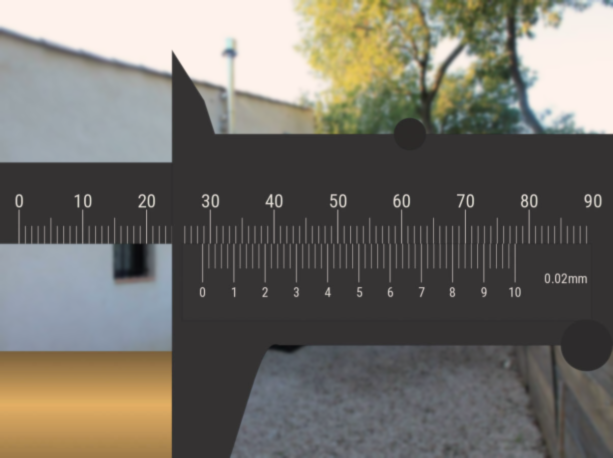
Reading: 28.8mm
